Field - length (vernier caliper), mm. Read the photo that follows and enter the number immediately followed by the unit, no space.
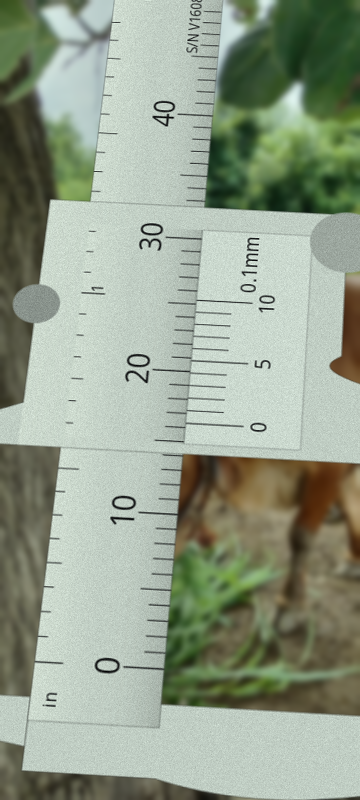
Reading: 16.3mm
